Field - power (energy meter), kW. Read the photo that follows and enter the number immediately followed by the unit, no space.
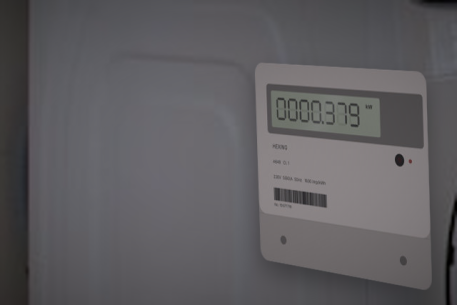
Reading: 0.379kW
